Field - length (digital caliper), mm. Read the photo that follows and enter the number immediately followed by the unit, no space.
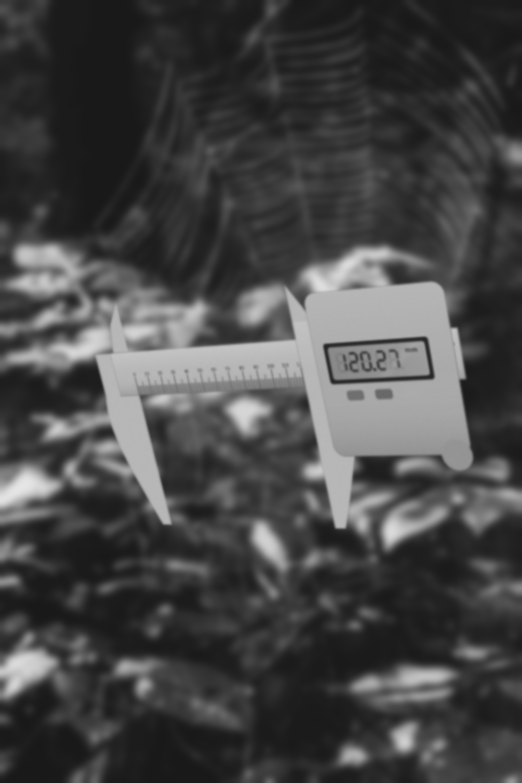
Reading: 120.27mm
